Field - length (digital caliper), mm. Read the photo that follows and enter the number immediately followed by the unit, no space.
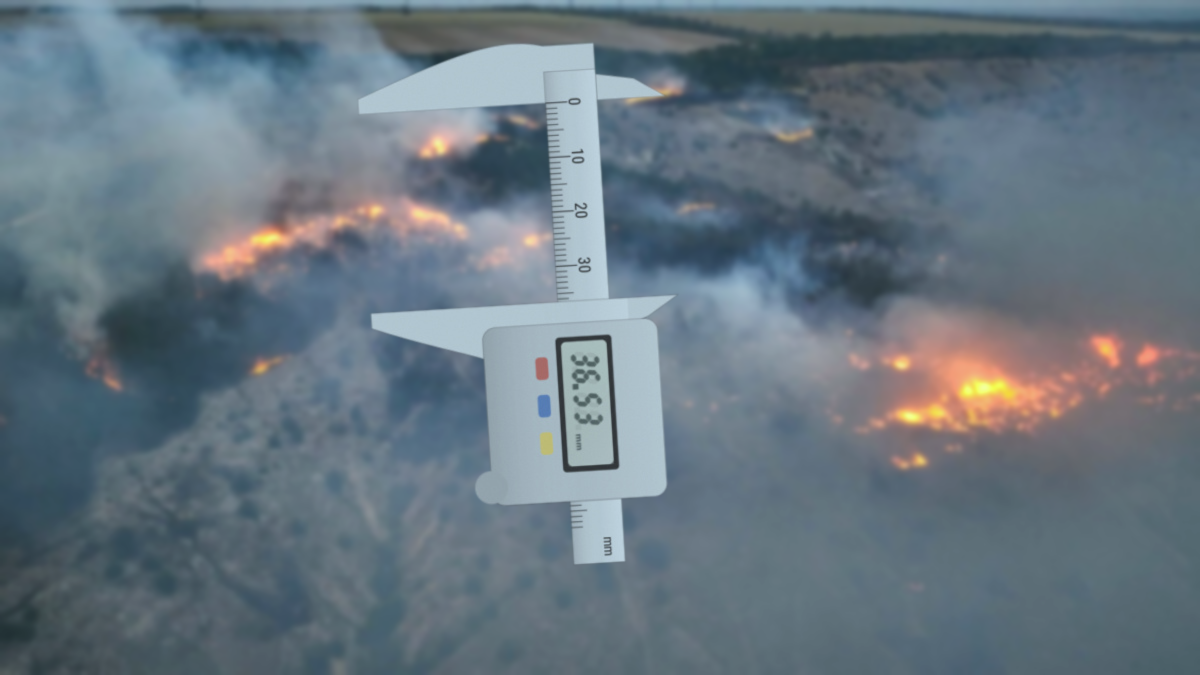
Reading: 36.53mm
